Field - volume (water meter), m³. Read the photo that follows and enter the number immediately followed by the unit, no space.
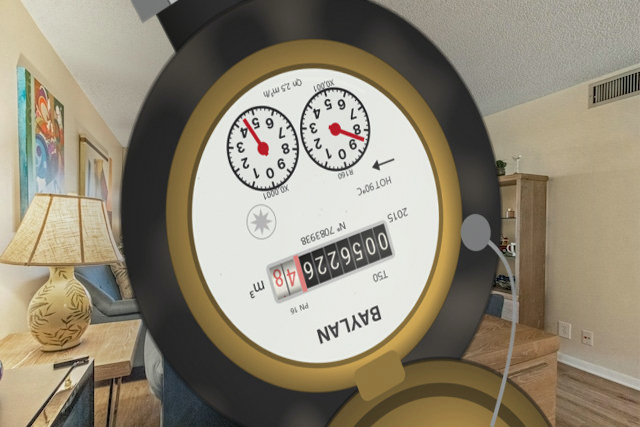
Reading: 56226.4784m³
